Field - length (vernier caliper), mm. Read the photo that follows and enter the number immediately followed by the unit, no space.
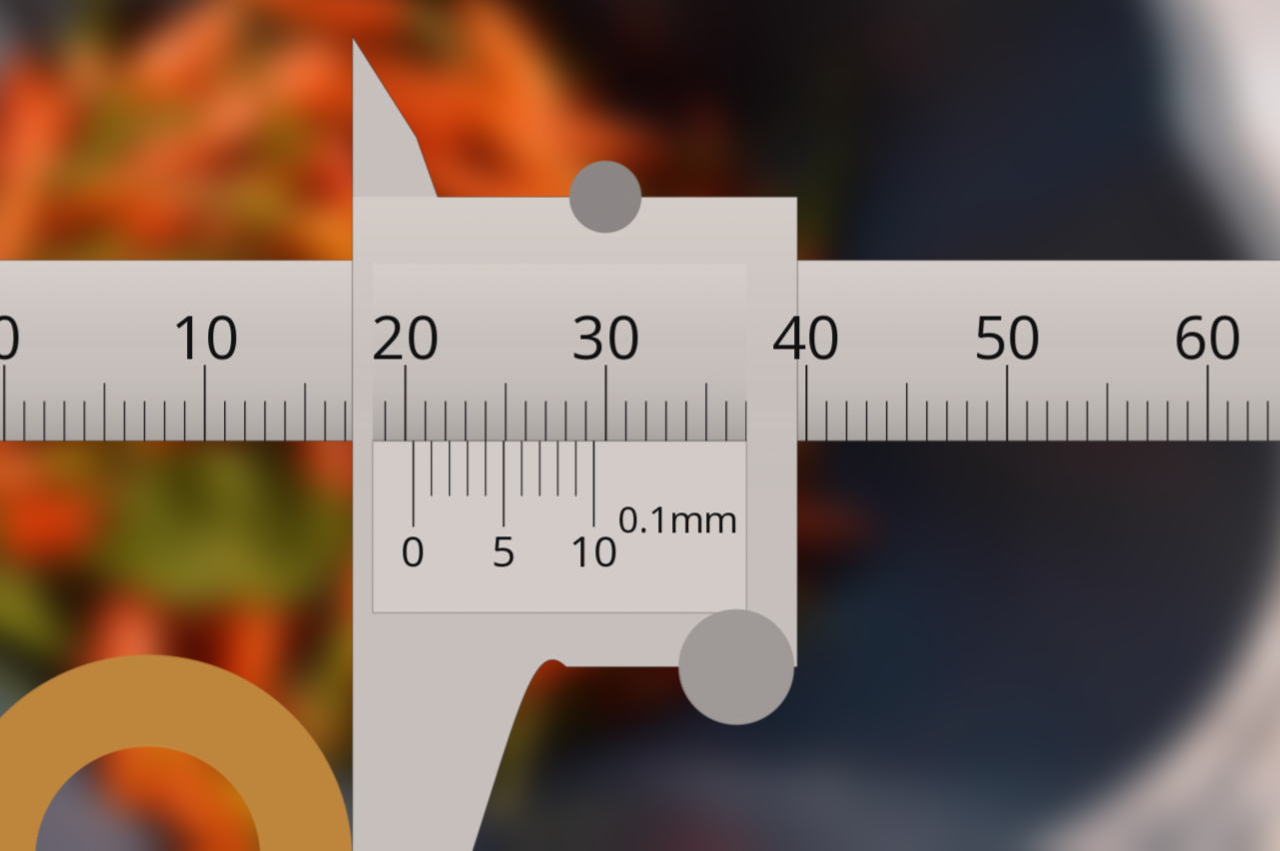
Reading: 20.4mm
